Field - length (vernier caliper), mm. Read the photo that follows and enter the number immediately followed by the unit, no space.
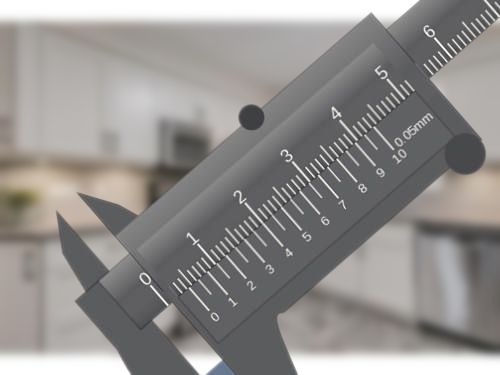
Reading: 4.4mm
